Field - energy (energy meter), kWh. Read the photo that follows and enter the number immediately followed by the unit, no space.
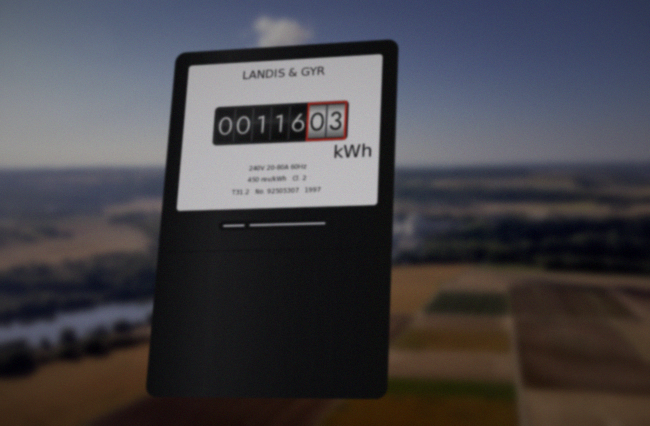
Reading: 116.03kWh
